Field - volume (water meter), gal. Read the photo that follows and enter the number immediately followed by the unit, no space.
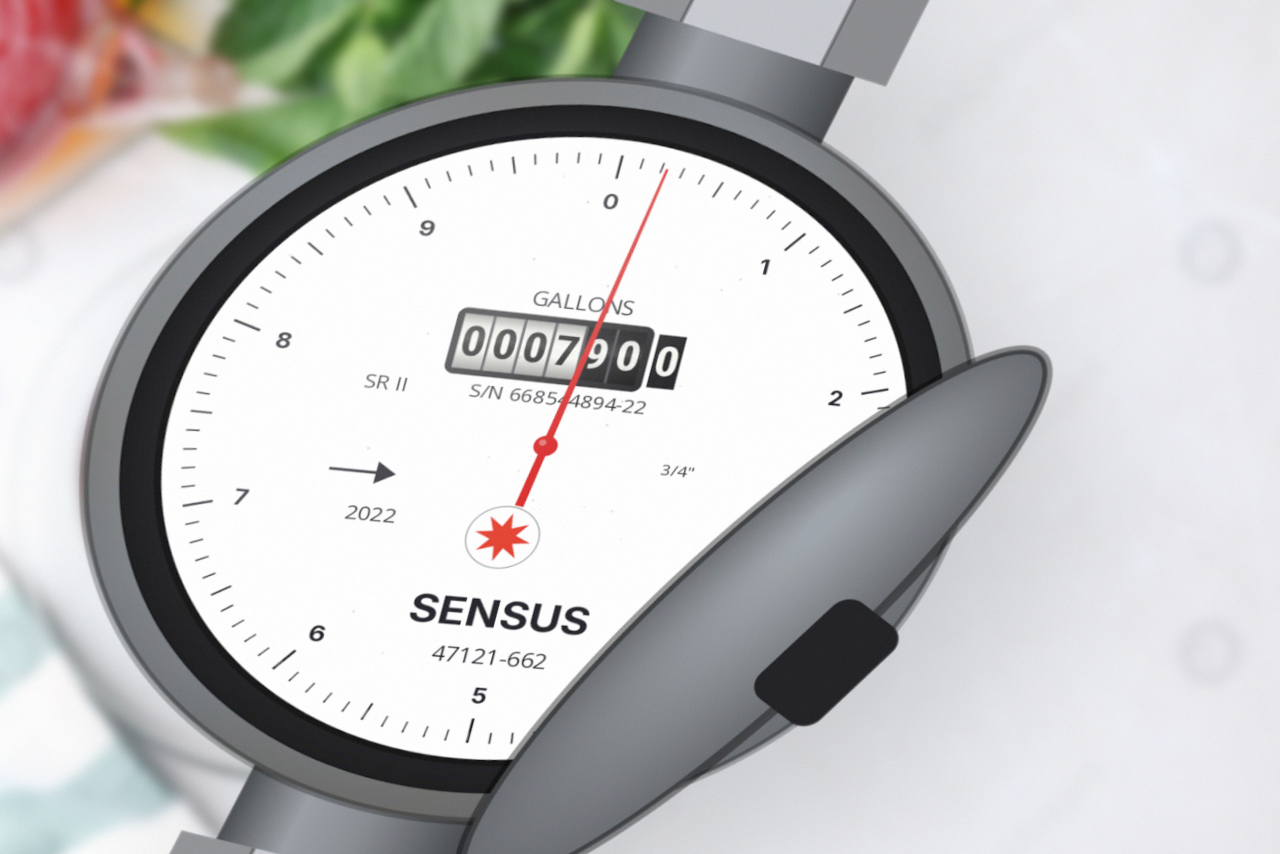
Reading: 7900.2gal
